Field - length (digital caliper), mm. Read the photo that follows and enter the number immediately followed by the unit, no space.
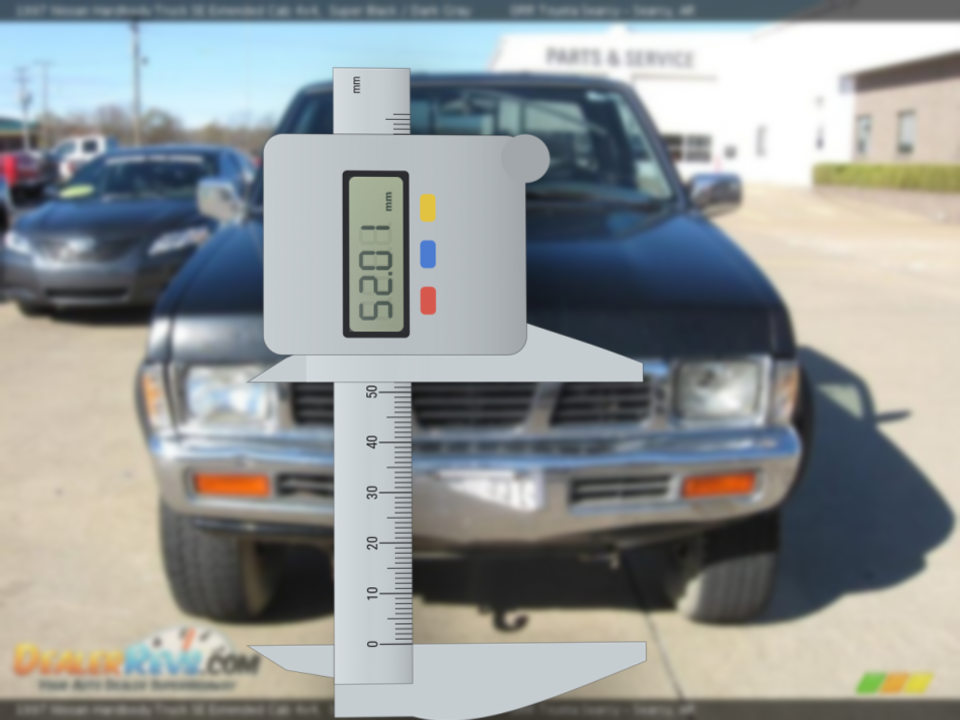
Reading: 52.01mm
